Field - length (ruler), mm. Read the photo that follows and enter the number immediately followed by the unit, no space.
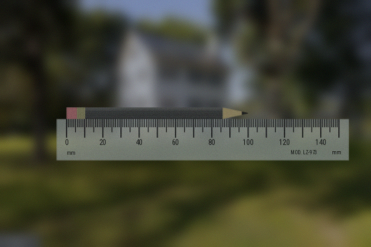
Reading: 100mm
